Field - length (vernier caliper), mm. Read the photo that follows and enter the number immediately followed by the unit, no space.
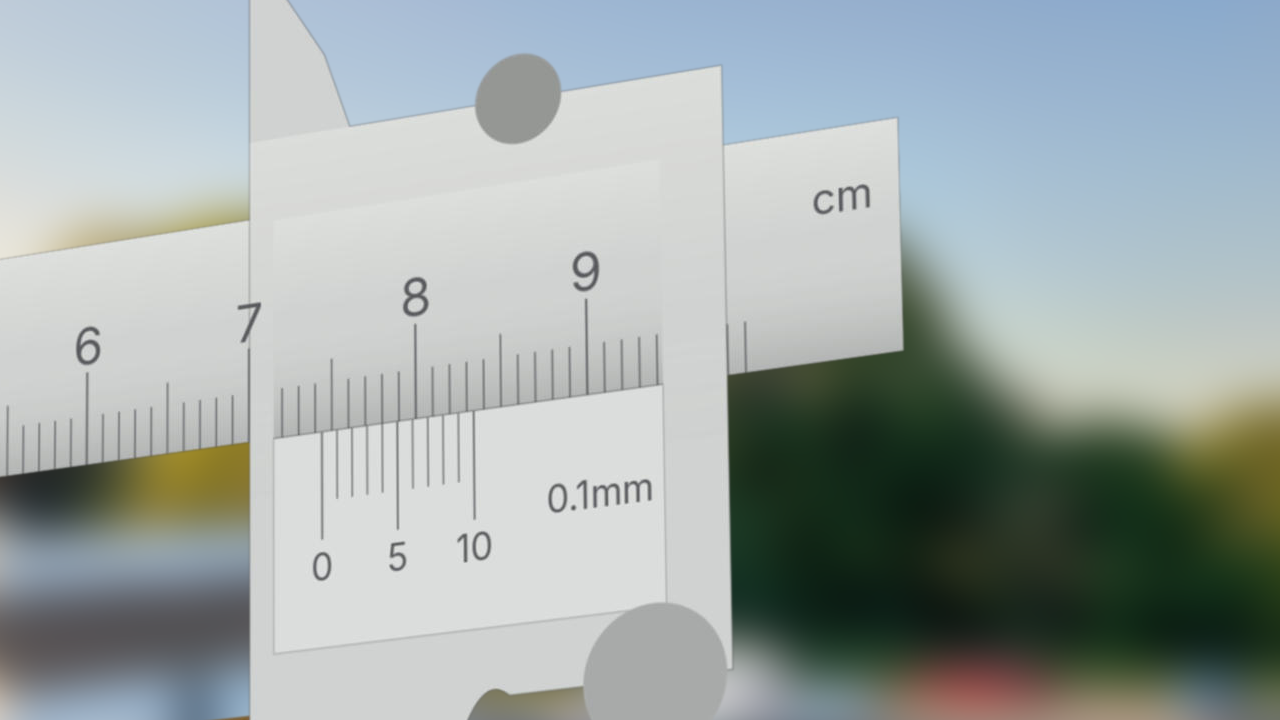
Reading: 74.4mm
